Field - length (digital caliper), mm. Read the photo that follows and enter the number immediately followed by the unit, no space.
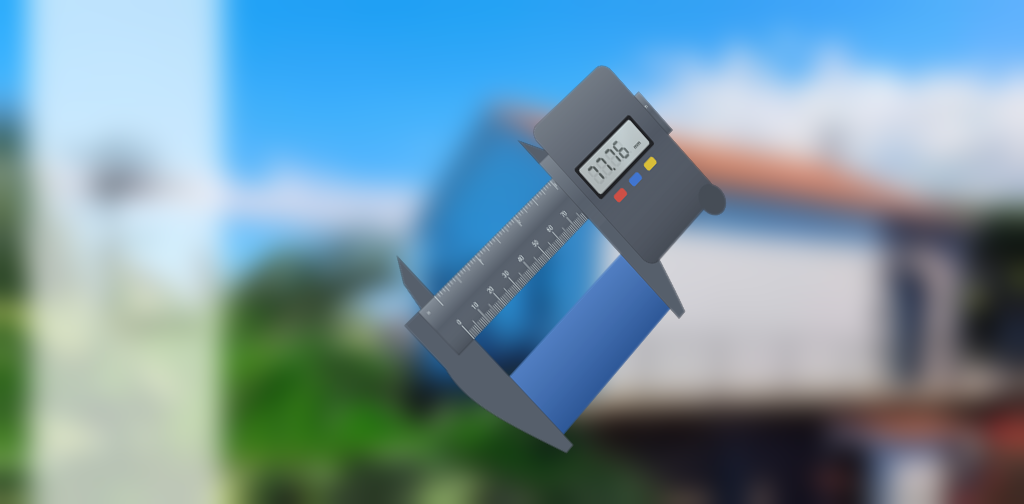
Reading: 77.76mm
